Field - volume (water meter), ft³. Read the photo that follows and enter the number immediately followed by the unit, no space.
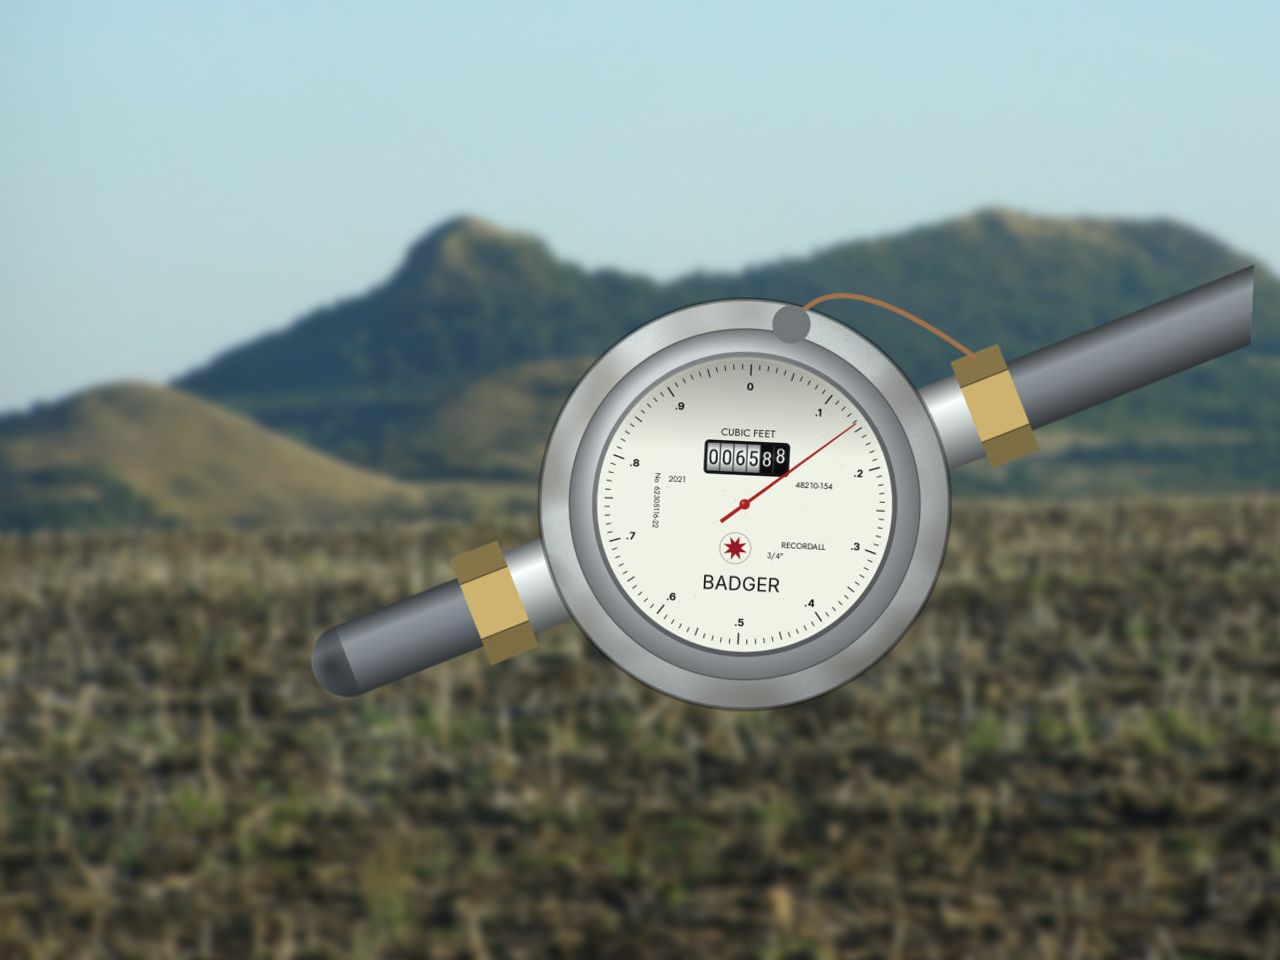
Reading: 6588.14ft³
